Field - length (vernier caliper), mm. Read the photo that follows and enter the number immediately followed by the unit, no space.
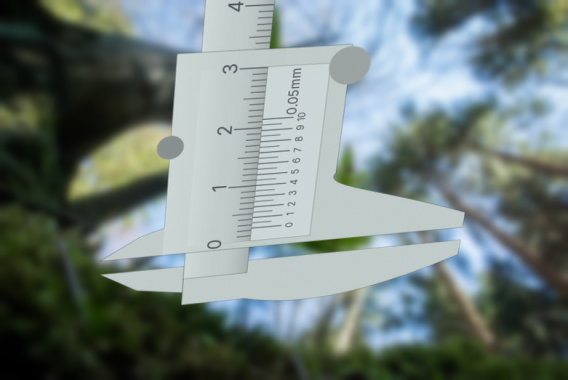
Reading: 2.4mm
